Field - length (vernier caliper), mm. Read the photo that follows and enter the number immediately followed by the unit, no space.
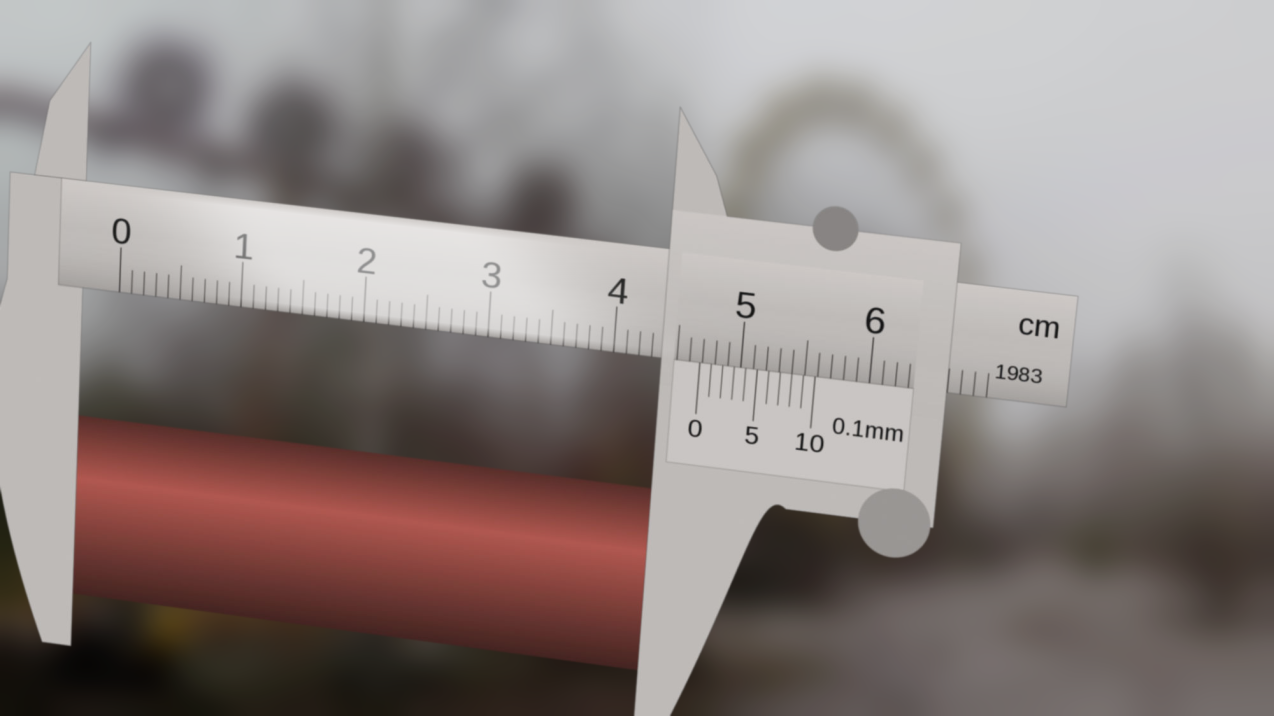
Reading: 46.8mm
